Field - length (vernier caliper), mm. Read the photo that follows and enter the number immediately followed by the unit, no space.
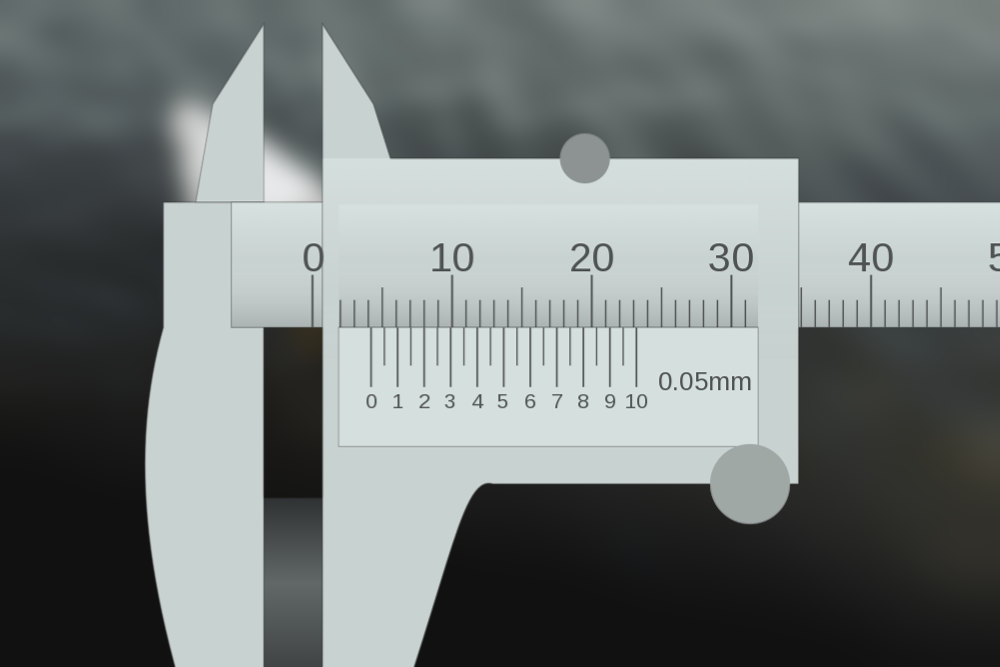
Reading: 4.2mm
